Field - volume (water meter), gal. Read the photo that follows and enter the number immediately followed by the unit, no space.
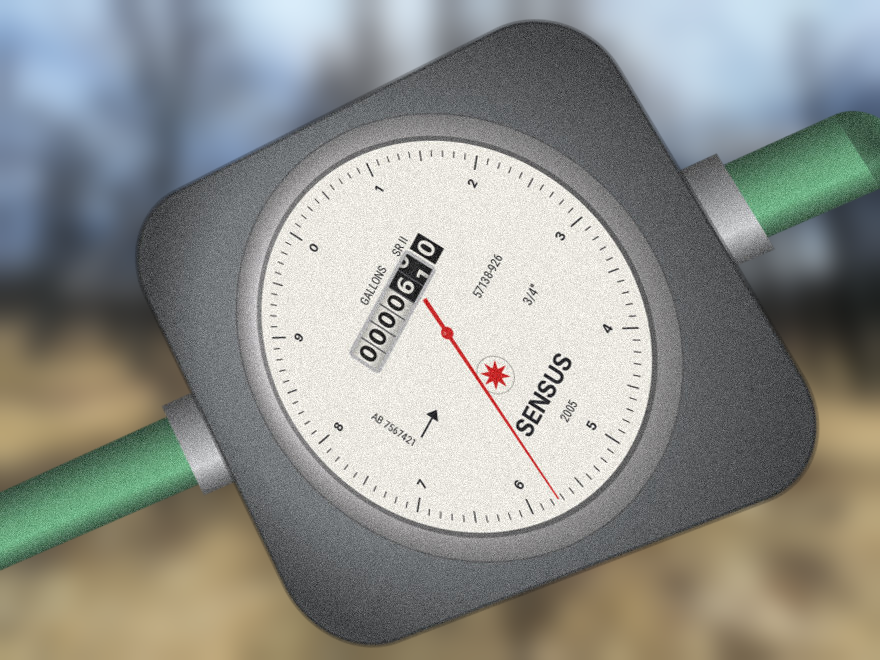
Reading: 605.7gal
